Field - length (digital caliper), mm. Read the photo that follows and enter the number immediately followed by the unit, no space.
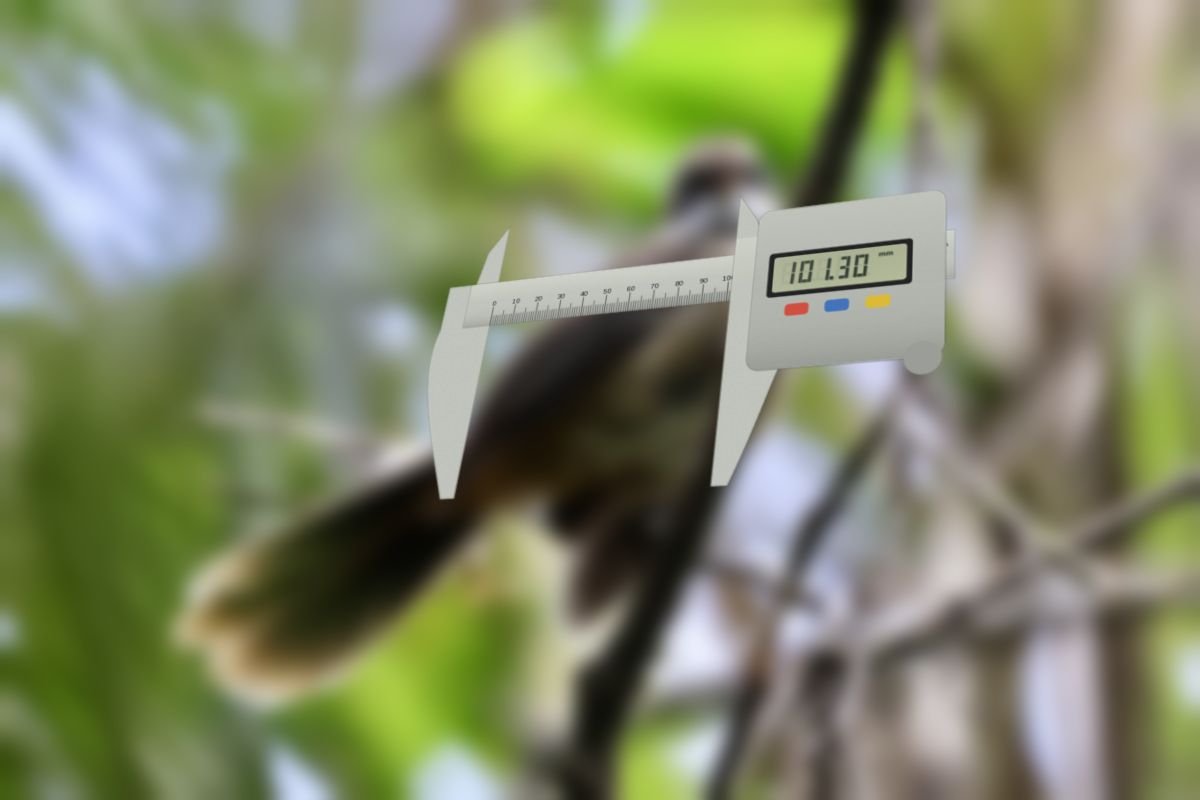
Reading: 101.30mm
